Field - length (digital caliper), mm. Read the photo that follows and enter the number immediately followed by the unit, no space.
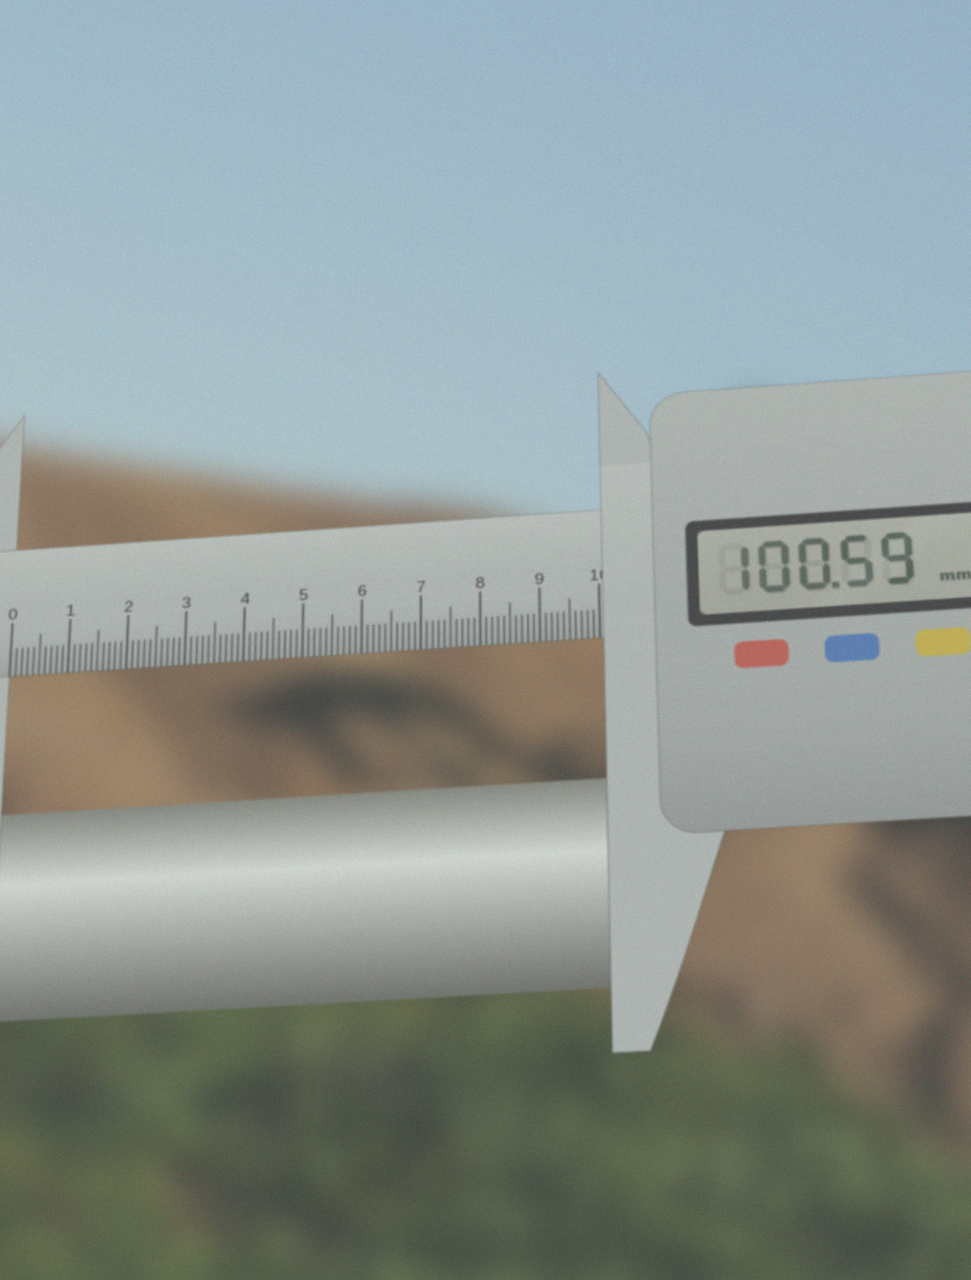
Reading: 100.59mm
